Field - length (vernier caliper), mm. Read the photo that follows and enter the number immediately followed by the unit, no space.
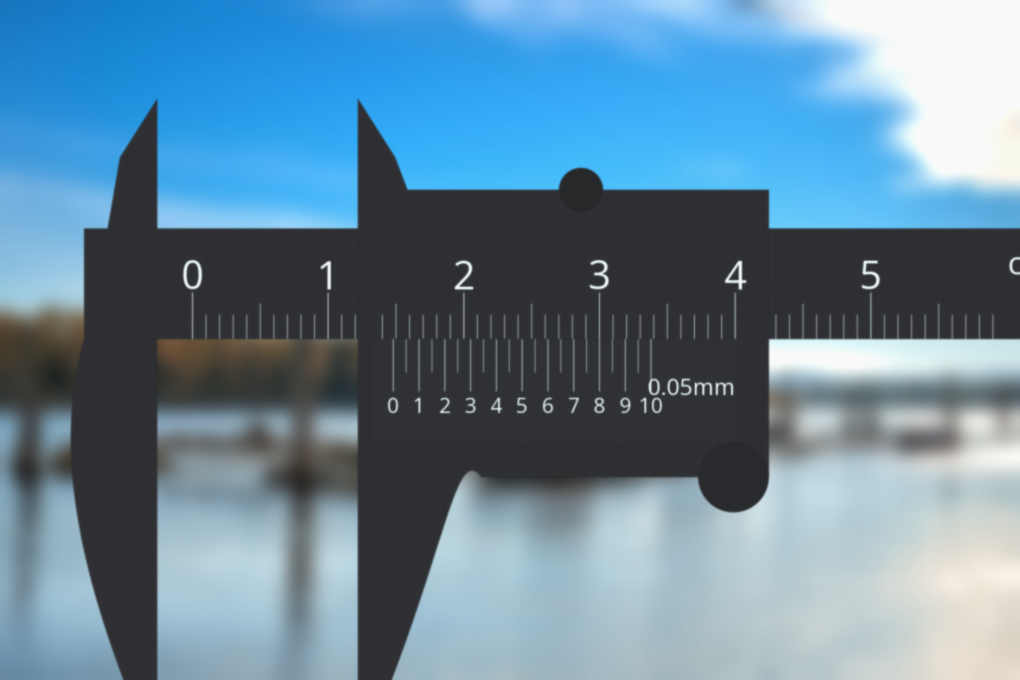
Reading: 14.8mm
